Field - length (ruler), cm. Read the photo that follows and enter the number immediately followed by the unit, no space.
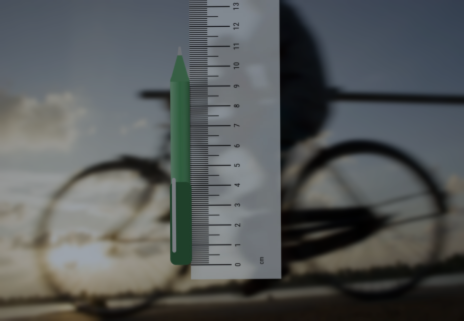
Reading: 11cm
